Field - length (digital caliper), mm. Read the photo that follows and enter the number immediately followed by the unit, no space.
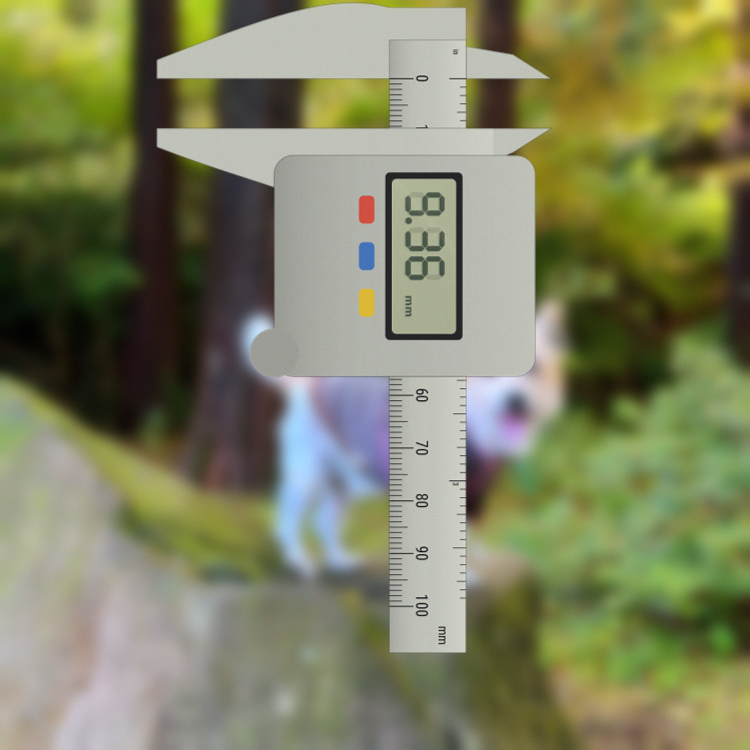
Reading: 9.36mm
